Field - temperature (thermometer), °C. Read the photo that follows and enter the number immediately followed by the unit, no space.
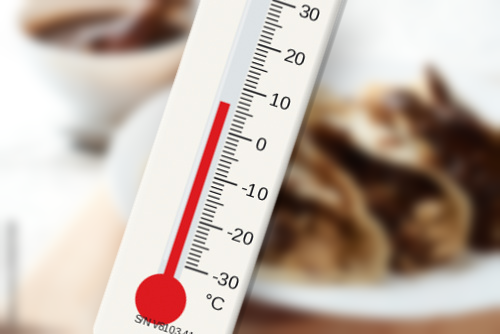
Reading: 6°C
